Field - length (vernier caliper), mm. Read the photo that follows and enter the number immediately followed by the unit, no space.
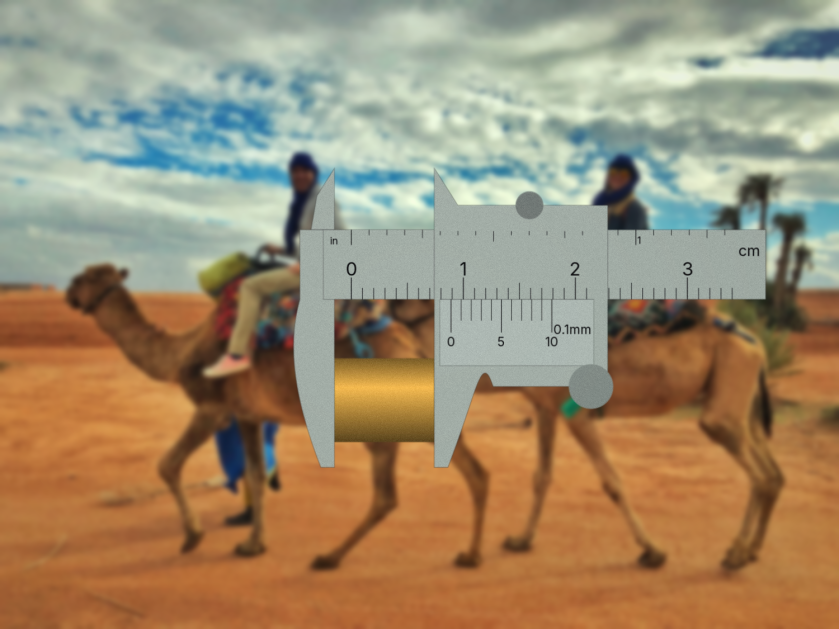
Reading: 8.9mm
